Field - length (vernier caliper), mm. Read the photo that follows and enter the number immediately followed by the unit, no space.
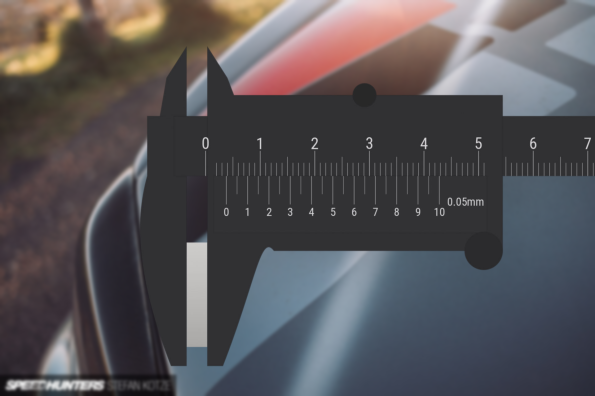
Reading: 3.8mm
